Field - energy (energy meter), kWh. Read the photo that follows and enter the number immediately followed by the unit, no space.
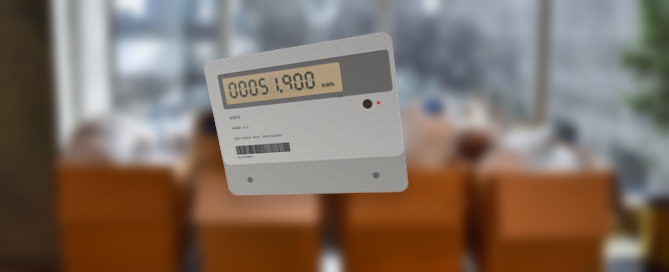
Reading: 51.900kWh
